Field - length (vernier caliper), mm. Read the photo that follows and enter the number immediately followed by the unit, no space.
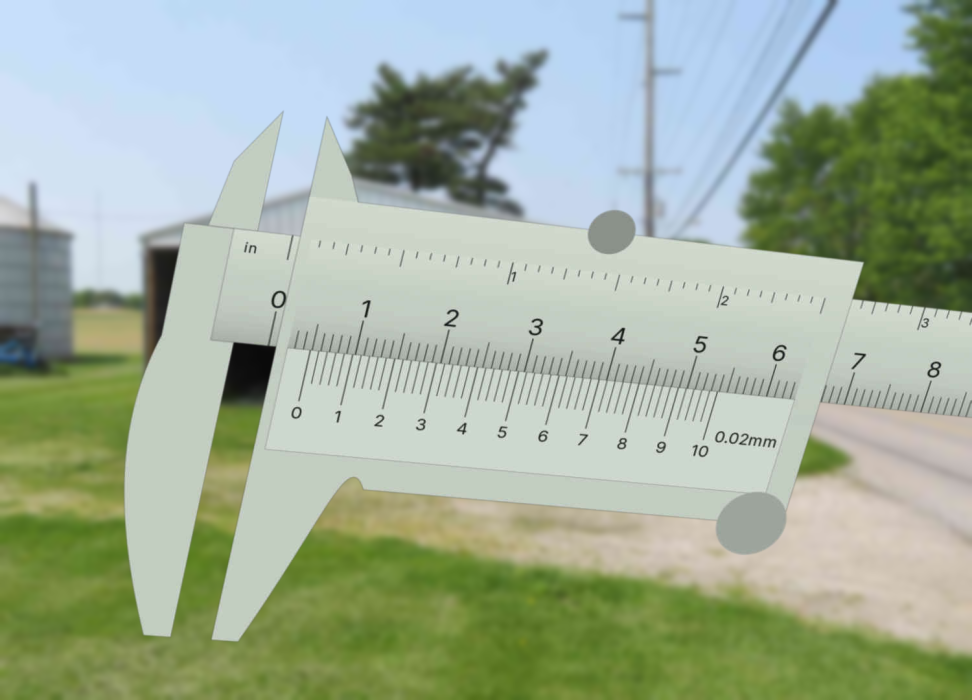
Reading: 4.8mm
